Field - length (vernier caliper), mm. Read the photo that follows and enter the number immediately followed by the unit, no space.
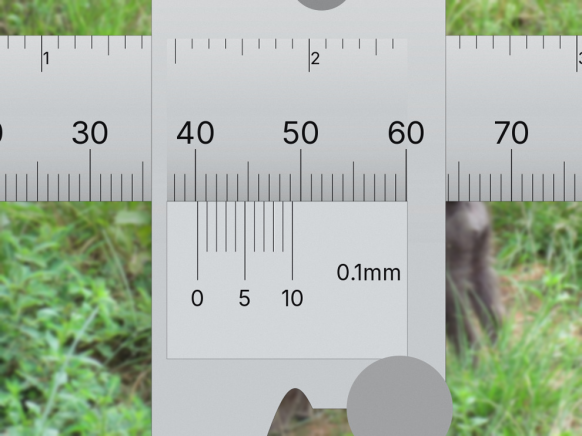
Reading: 40.2mm
